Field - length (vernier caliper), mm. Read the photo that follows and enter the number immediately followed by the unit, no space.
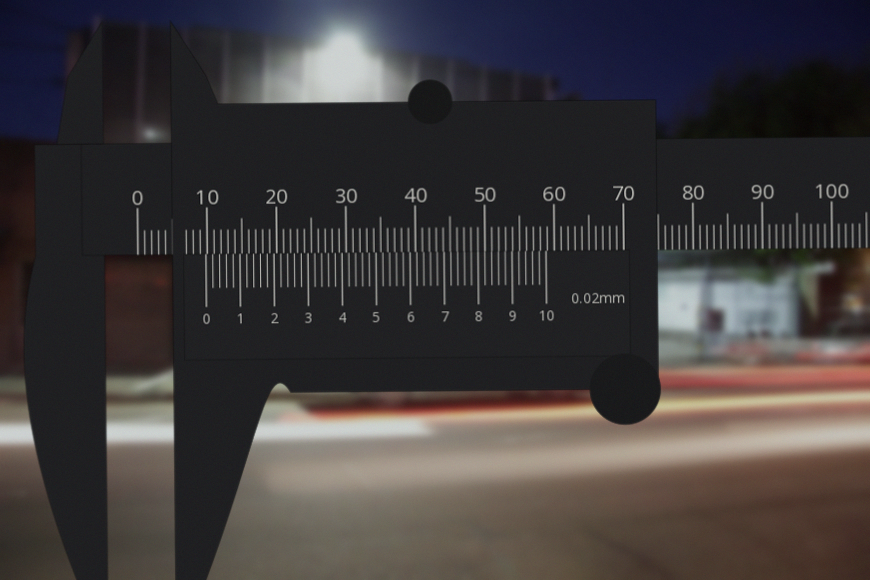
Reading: 9.8mm
